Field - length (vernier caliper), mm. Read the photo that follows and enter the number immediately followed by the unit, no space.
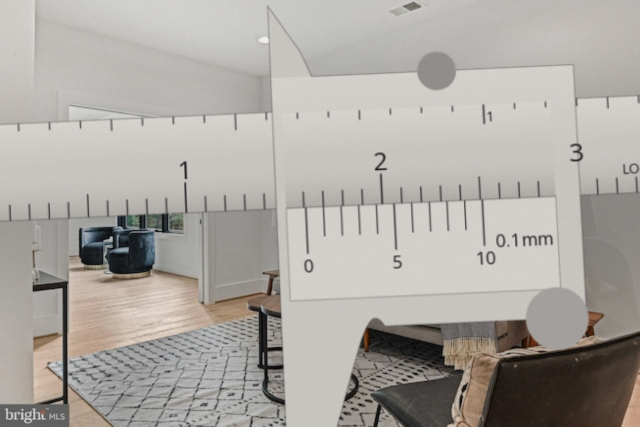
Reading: 16.1mm
